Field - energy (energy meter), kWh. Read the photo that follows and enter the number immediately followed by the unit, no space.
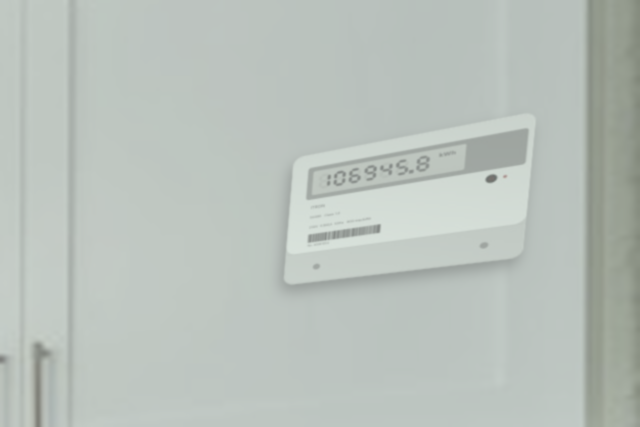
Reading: 106945.8kWh
